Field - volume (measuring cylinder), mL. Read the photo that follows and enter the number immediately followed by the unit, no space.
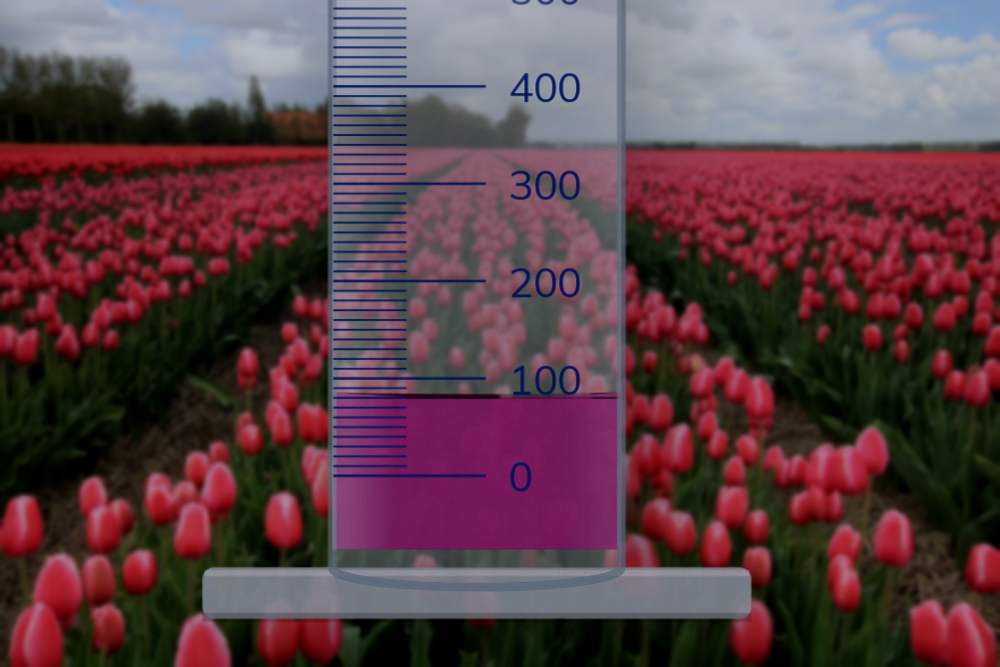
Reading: 80mL
